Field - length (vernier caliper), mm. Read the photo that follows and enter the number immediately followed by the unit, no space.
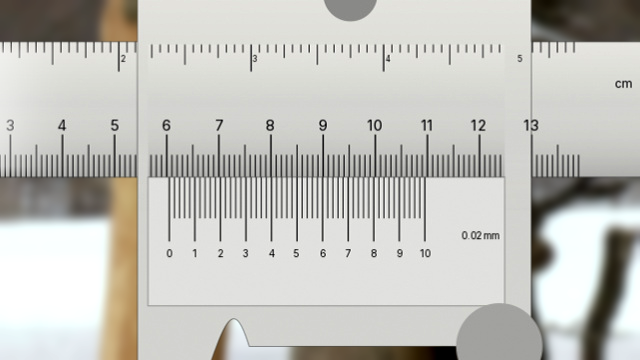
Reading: 60.5mm
